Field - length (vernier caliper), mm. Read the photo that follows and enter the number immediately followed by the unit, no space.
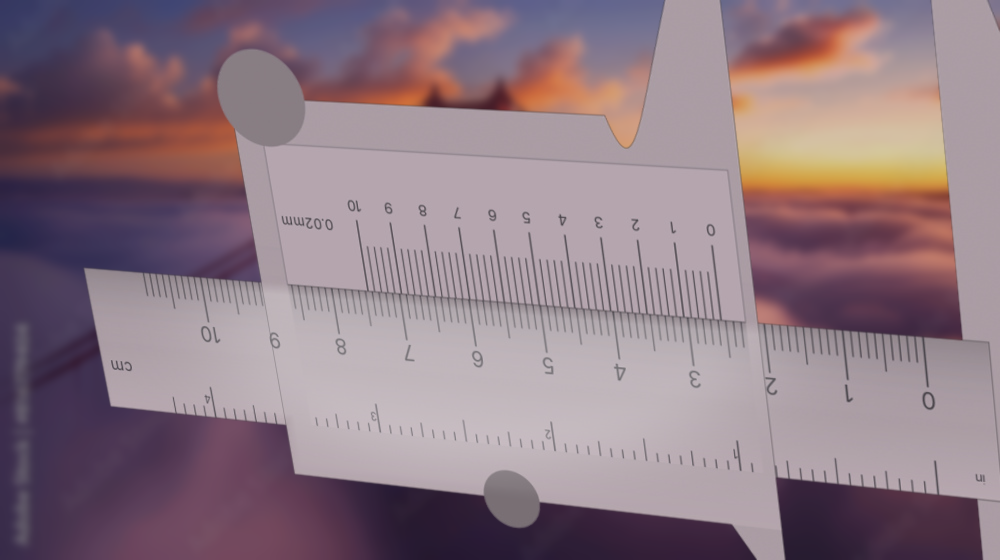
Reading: 25.6mm
